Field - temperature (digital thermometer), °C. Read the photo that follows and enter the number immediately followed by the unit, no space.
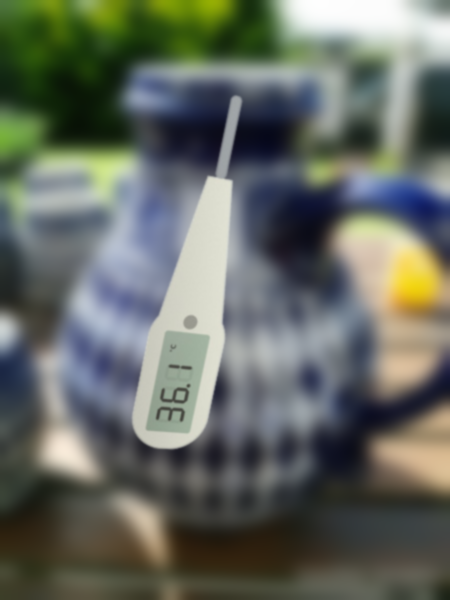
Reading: 36.1°C
